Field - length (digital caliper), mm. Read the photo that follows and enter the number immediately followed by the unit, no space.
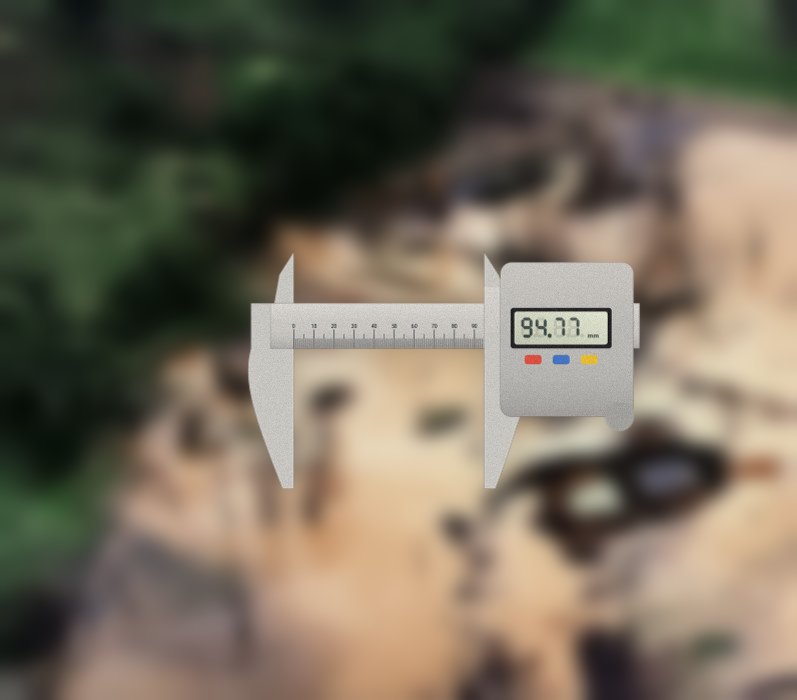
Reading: 94.77mm
